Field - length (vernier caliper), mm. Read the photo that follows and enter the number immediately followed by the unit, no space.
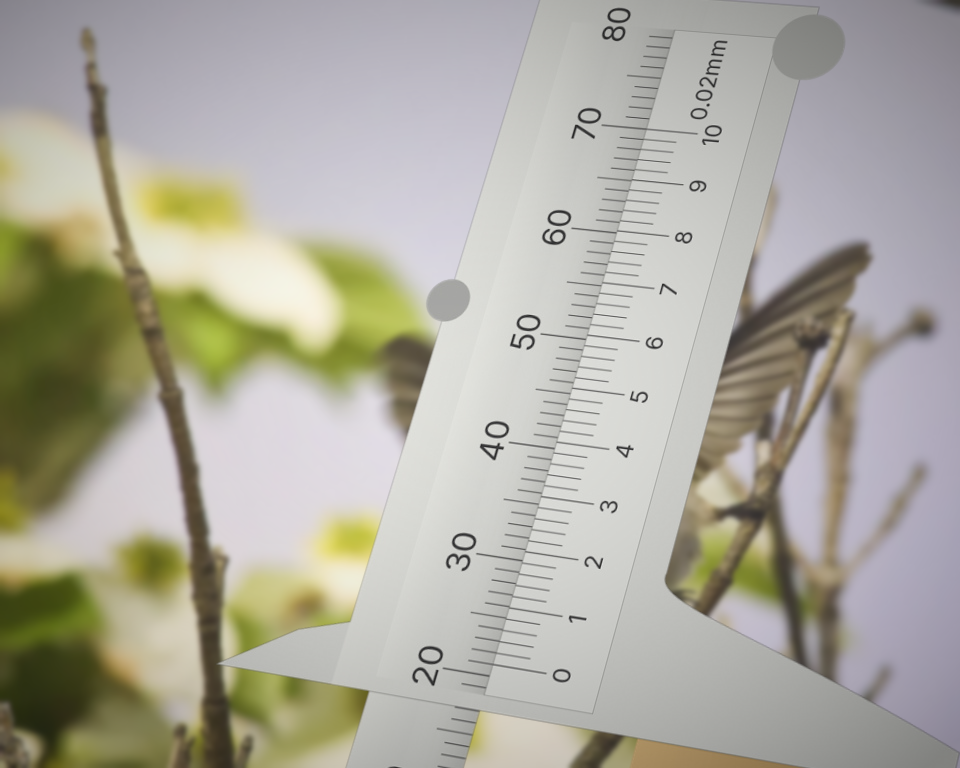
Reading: 21.0mm
